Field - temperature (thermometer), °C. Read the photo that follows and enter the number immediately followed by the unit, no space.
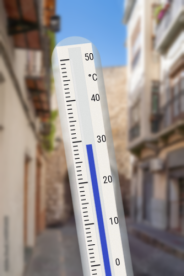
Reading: 29°C
